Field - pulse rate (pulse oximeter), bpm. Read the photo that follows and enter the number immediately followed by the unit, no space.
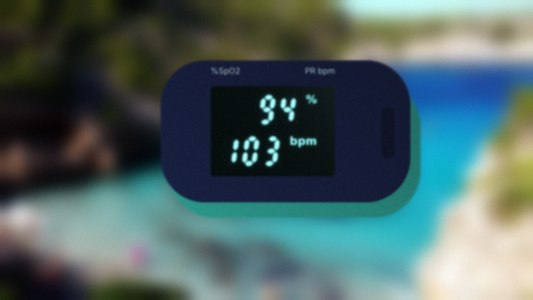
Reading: 103bpm
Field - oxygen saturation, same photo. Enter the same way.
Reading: 94%
